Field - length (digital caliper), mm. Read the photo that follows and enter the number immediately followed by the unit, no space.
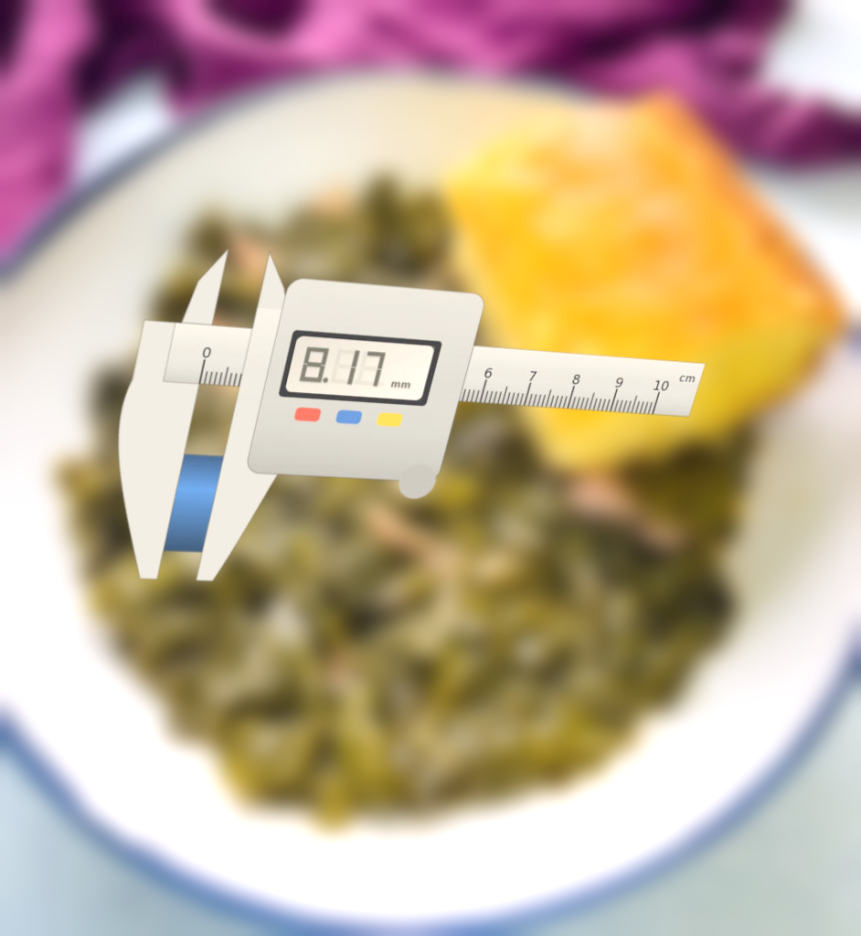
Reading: 8.17mm
